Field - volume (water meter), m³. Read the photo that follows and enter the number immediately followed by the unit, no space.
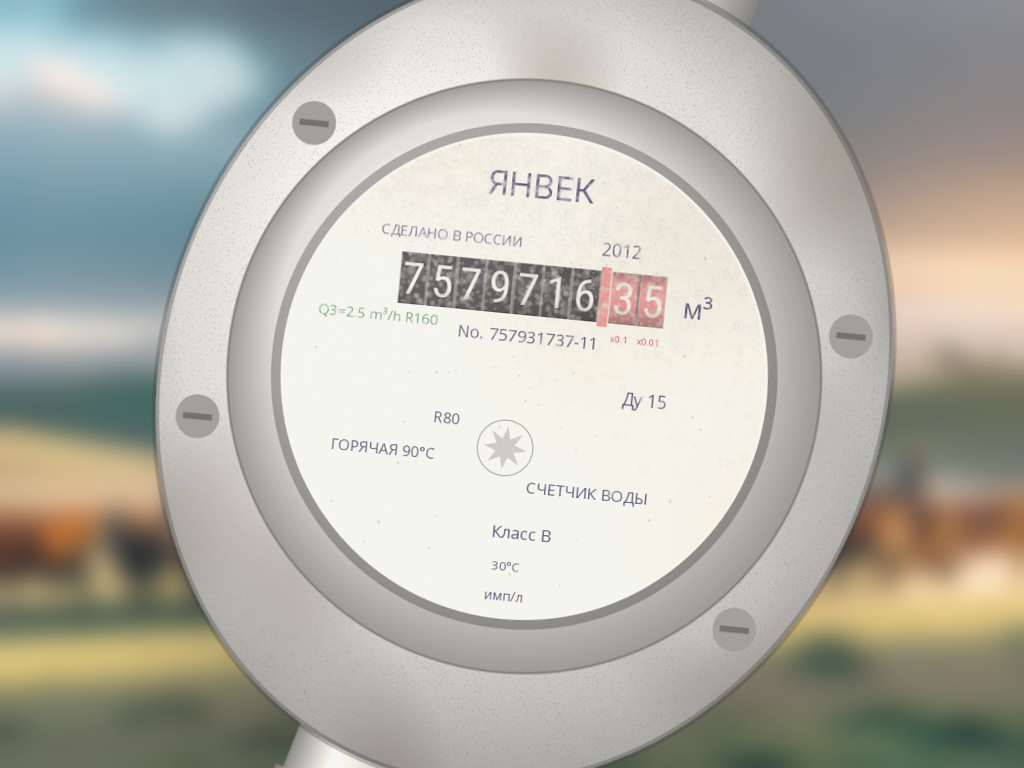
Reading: 7579716.35m³
